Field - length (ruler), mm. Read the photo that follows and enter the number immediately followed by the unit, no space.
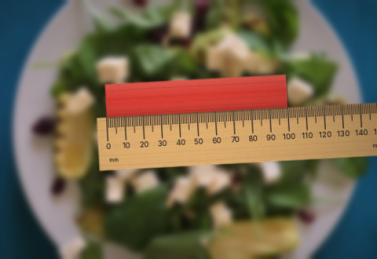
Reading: 100mm
